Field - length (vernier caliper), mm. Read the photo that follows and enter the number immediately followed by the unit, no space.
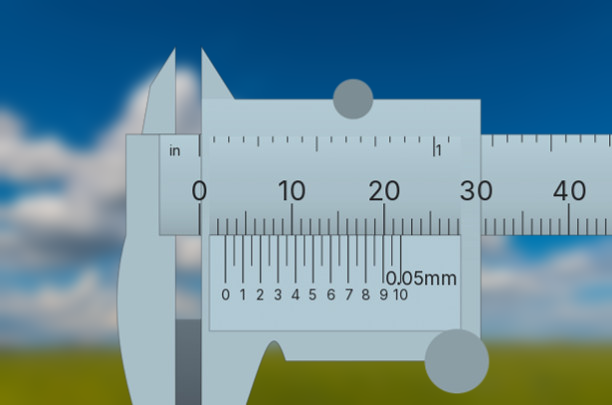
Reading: 2.8mm
